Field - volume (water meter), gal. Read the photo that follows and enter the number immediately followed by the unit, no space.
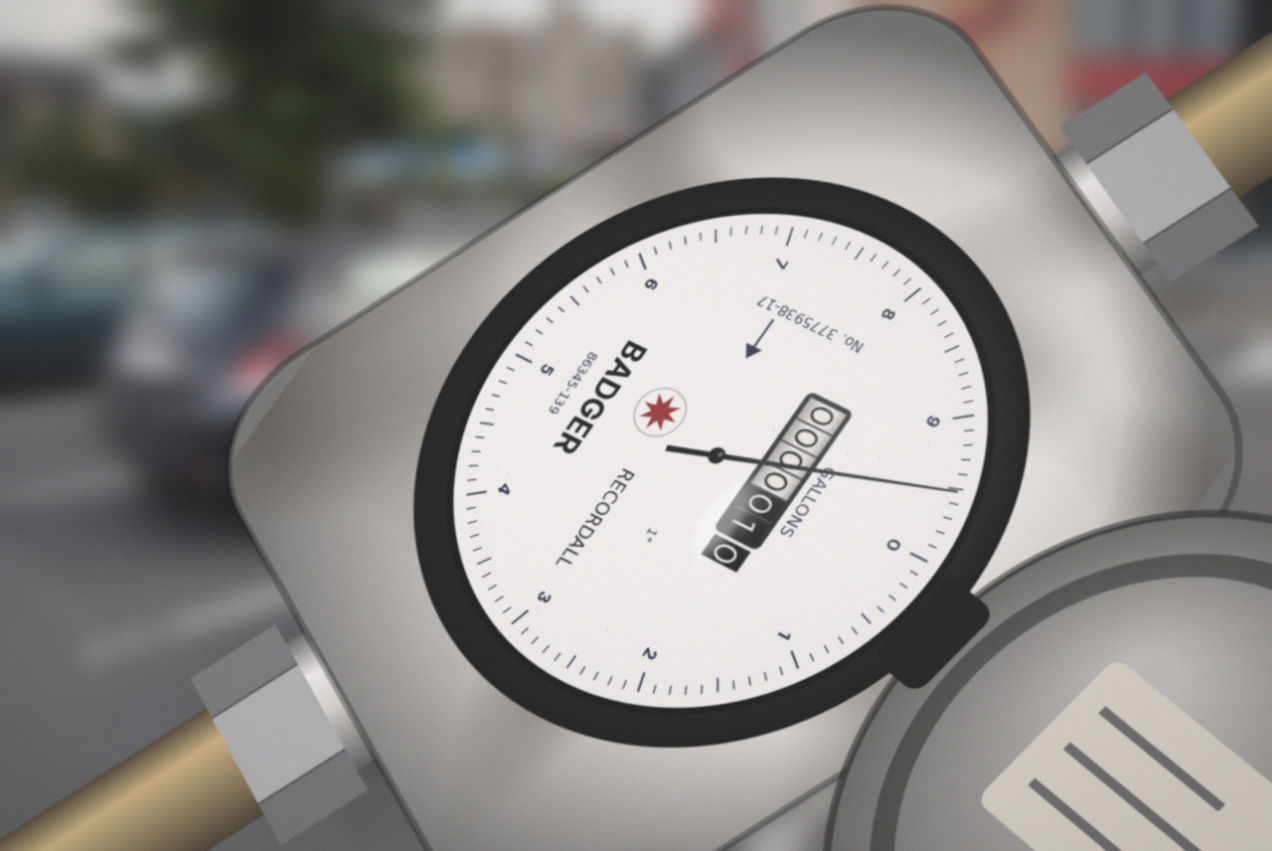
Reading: 9.5gal
